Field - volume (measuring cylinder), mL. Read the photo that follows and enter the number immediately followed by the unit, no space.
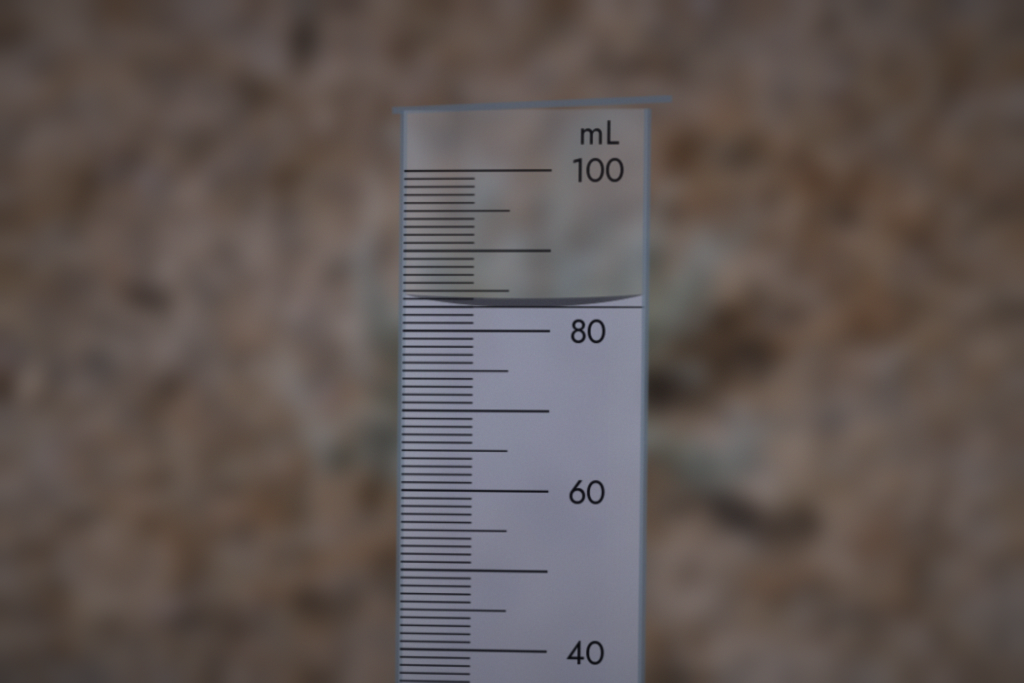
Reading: 83mL
